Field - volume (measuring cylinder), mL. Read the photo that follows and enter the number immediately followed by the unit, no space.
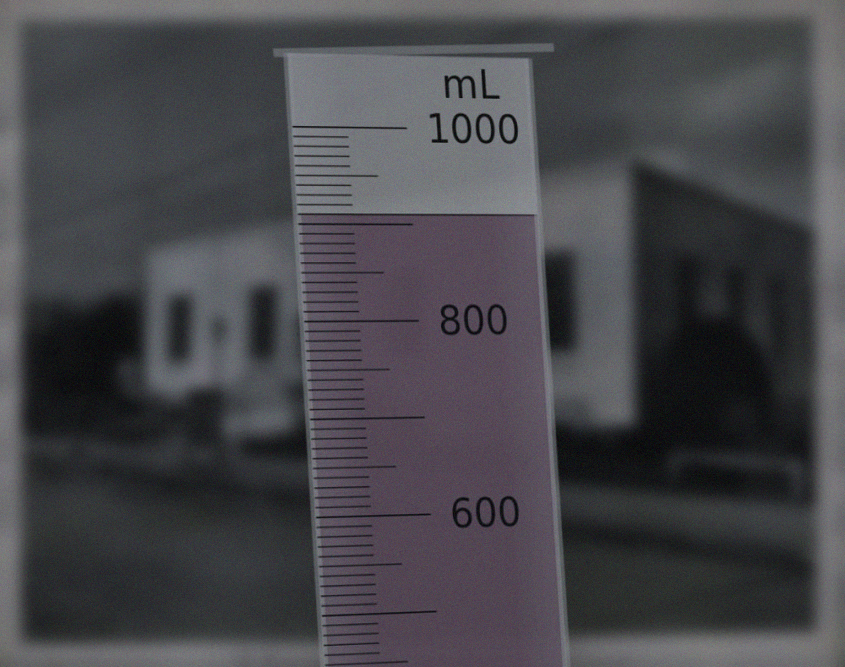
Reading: 910mL
